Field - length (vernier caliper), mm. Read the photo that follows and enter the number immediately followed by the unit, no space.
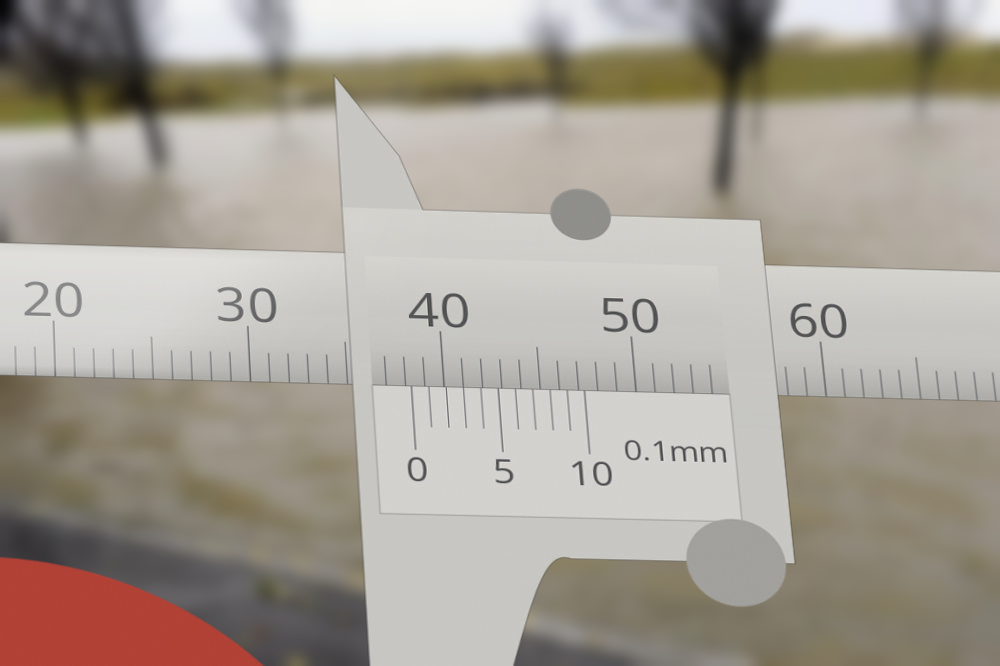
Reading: 38.3mm
